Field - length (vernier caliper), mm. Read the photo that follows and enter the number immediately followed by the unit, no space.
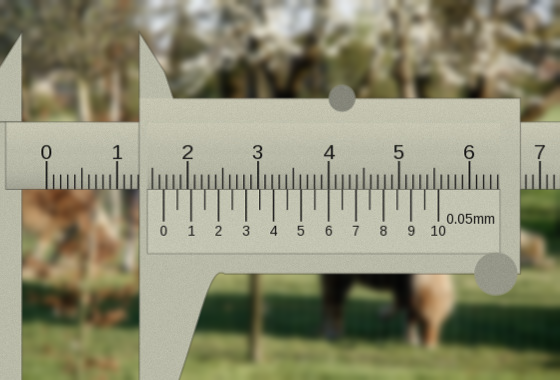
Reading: 16.6mm
